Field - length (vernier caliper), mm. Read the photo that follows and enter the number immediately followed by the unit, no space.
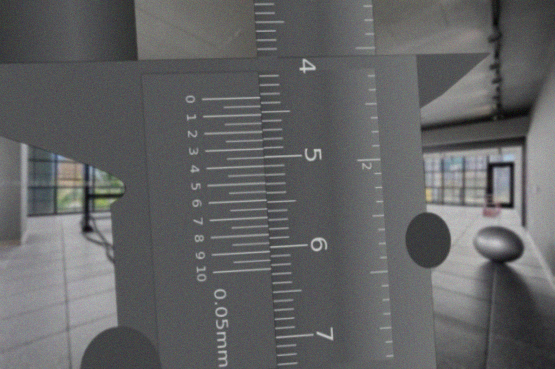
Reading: 43.4mm
